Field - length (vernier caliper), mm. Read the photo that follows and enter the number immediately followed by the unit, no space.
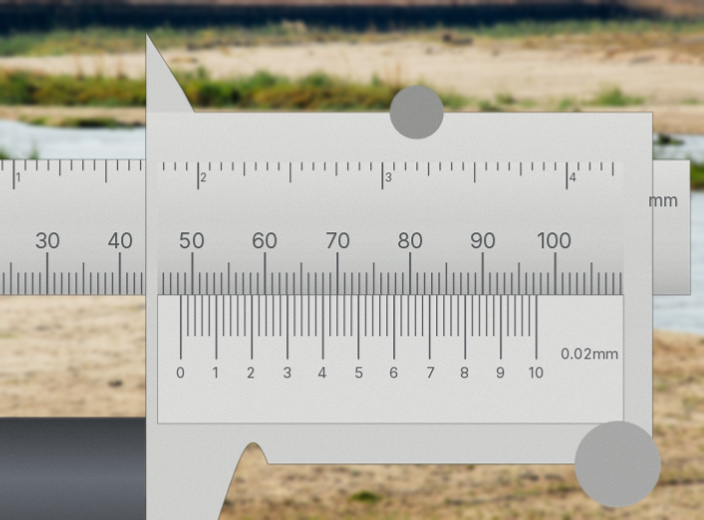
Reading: 48.4mm
